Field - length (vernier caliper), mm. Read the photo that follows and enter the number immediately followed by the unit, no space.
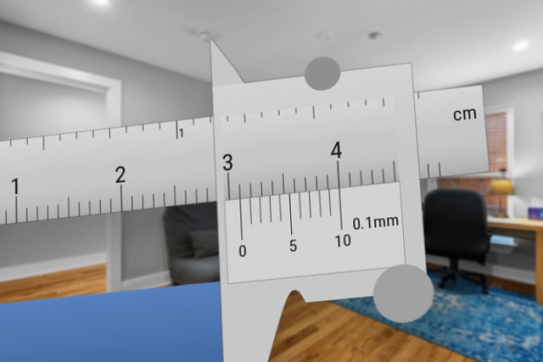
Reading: 31.0mm
